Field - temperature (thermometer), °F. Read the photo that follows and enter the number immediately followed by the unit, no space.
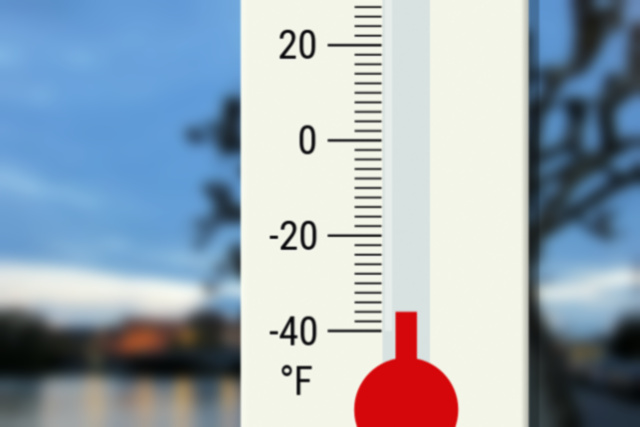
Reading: -36°F
